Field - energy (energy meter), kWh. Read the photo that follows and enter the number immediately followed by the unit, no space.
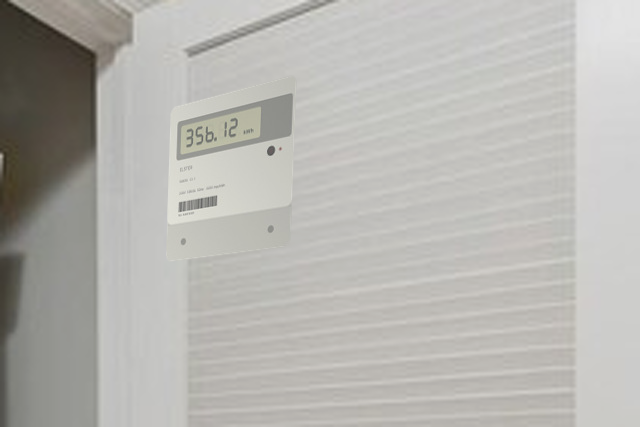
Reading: 356.12kWh
